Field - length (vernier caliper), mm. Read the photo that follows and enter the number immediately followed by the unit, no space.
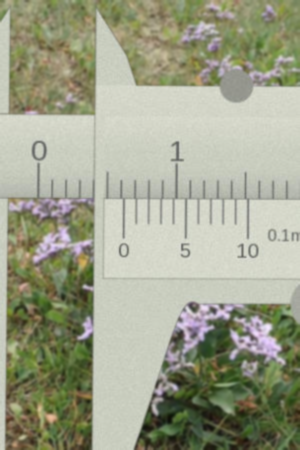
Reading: 6.2mm
